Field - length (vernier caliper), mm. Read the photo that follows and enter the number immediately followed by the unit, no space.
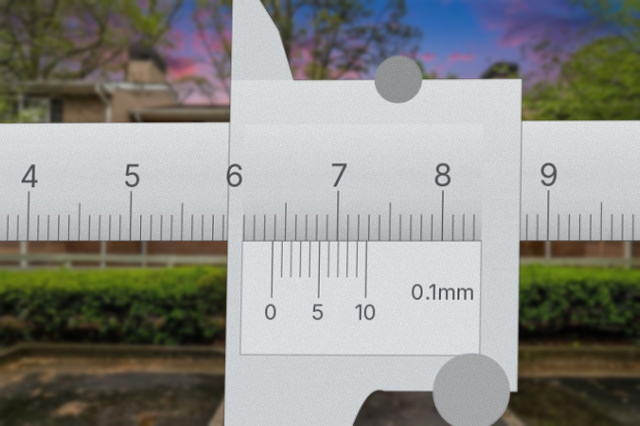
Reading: 63.8mm
